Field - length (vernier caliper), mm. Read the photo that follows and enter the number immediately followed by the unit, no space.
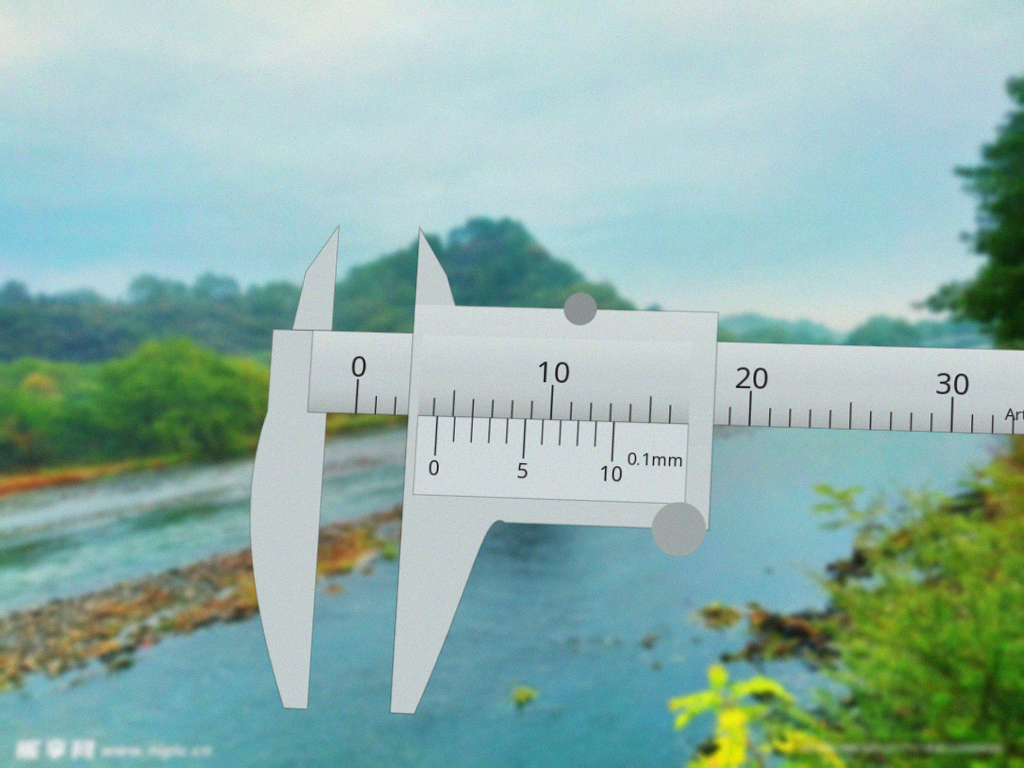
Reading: 4.2mm
